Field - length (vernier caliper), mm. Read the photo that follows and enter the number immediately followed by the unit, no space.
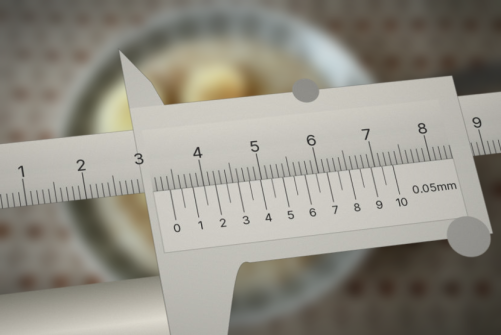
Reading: 34.2mm
